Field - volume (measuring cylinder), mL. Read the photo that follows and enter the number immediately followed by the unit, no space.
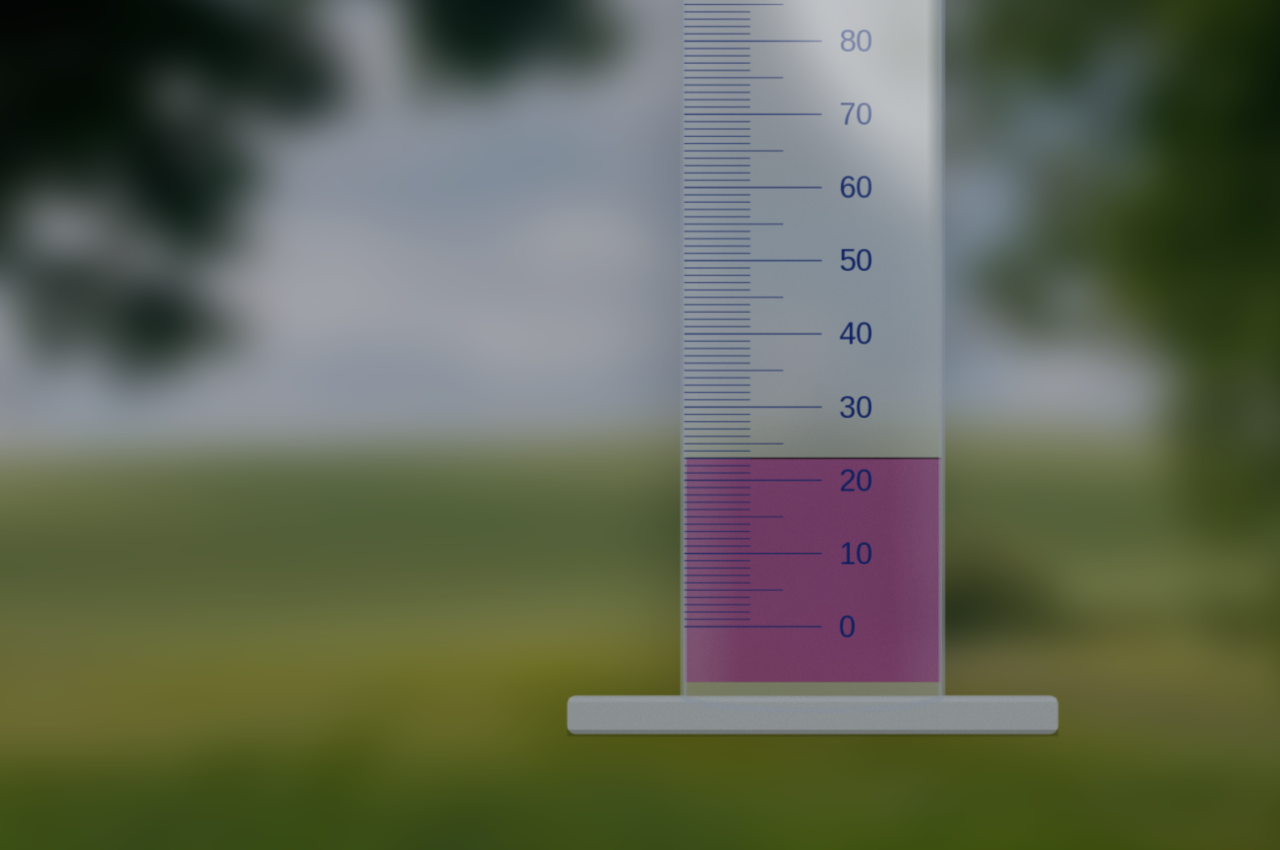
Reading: 23mL
